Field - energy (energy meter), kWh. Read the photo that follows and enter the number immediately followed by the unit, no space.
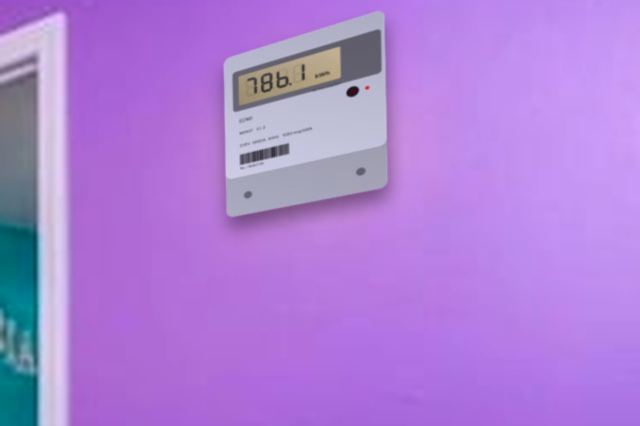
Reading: 786.1kWh
